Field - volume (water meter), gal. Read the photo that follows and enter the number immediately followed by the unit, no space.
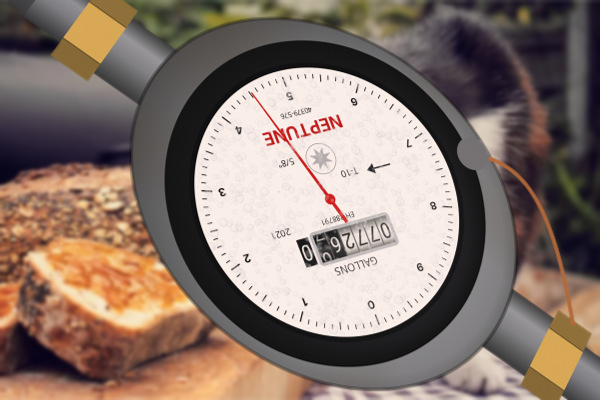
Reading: 772664.5gal
